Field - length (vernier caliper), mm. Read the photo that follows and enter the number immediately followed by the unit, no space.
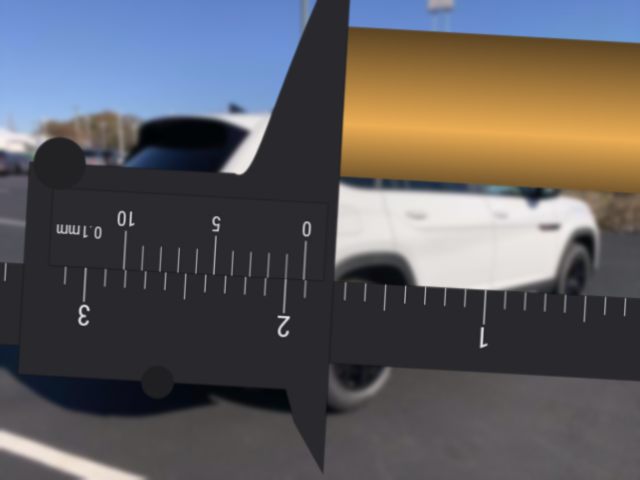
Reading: 19.1mm
